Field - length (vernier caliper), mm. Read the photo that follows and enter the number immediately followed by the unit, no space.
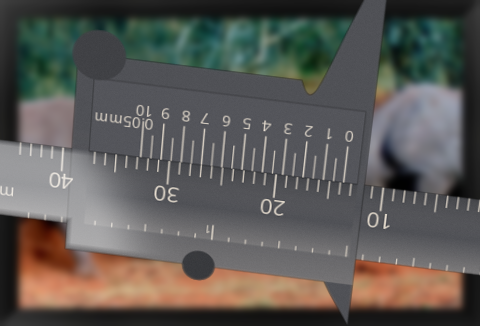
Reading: 13.7mm
